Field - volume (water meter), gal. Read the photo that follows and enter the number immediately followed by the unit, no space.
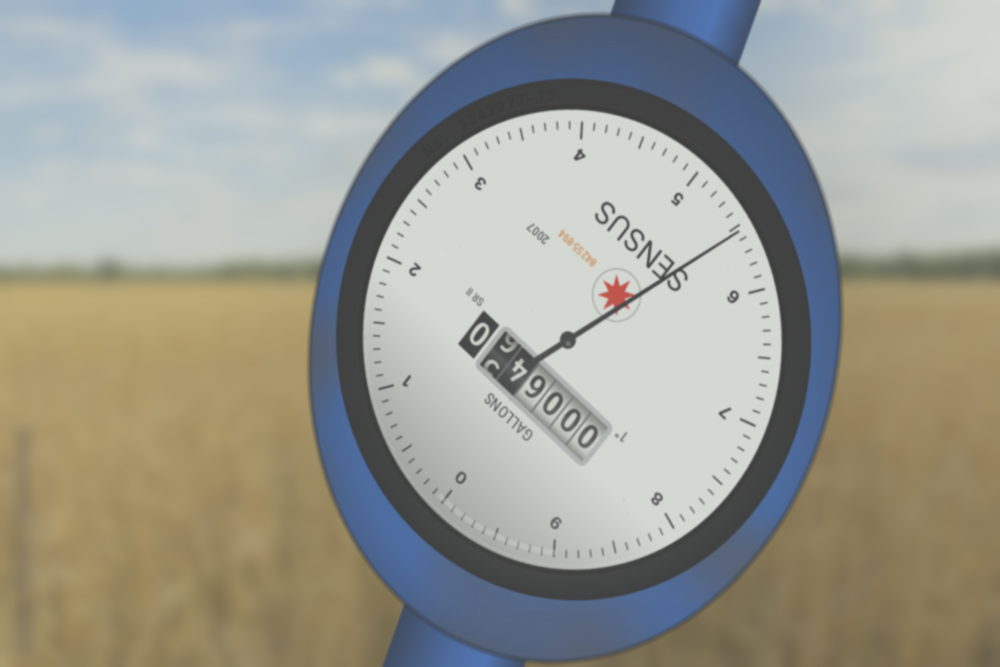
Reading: 6455.5gal
